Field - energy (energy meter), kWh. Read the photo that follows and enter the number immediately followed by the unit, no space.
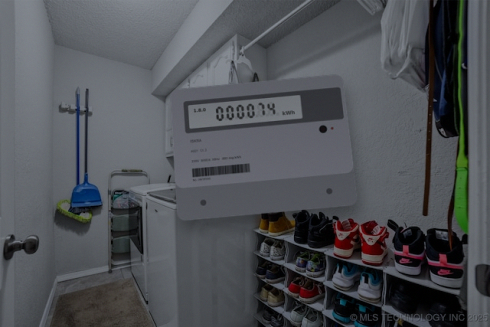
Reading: 74kWh
